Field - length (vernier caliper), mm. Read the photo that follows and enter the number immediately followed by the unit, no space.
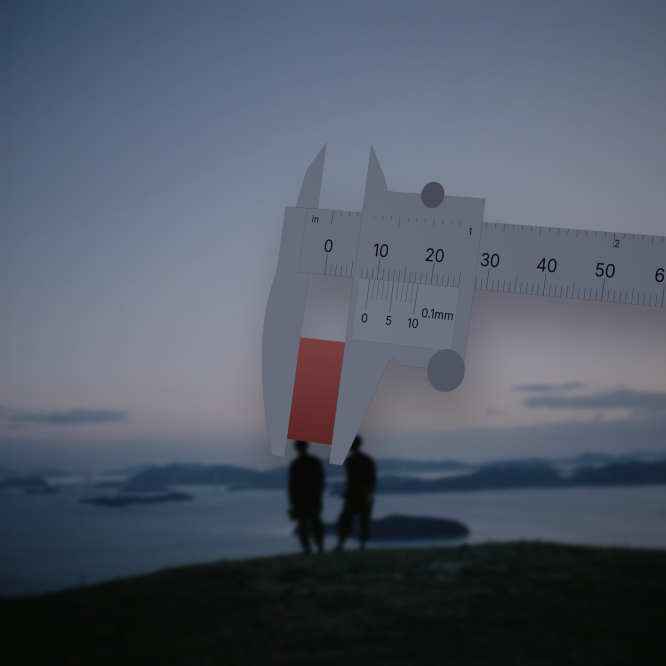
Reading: 8.6mm
